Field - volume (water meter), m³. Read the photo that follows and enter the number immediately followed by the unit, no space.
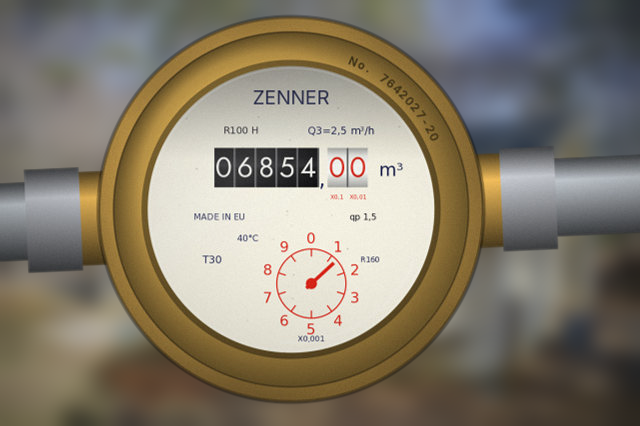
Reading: 6854.001m³
